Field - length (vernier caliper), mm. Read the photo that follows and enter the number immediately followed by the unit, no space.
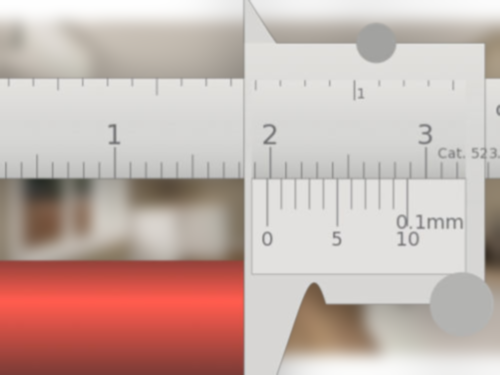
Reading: 19.8mm
